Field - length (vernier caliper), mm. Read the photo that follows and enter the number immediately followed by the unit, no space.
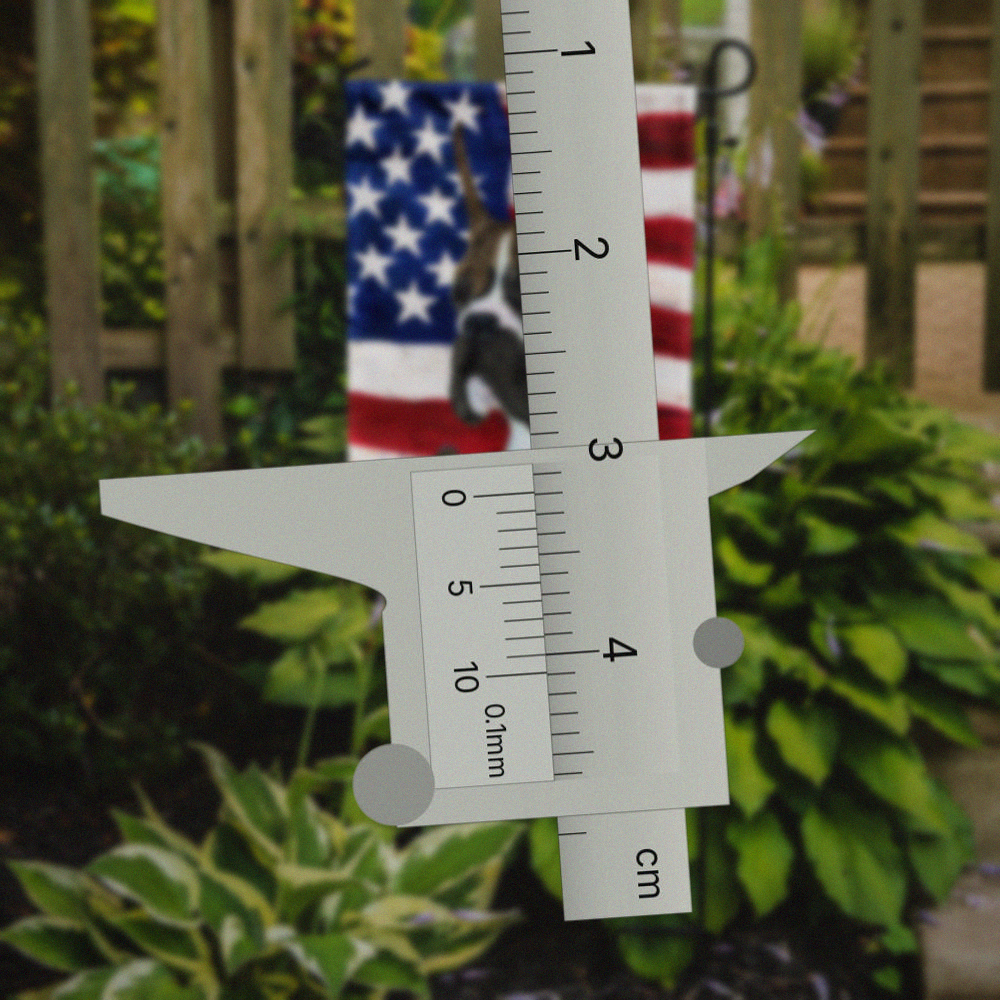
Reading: 31.9mm
